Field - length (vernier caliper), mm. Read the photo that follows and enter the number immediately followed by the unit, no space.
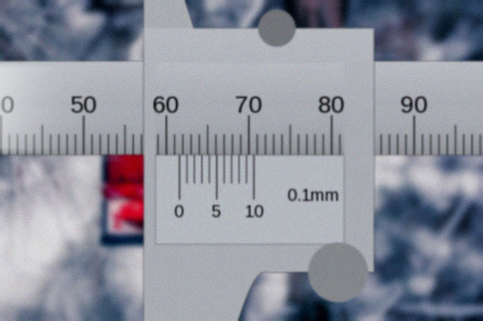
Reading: 61.6mm
